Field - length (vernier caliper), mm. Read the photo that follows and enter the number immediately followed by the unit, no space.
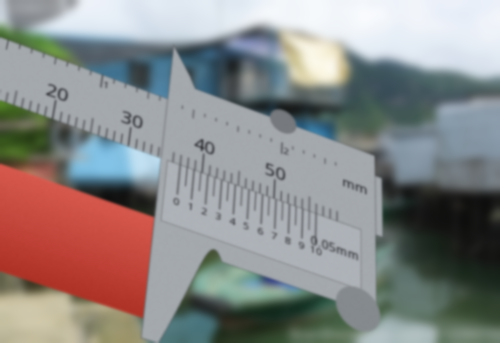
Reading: 37.0mm
